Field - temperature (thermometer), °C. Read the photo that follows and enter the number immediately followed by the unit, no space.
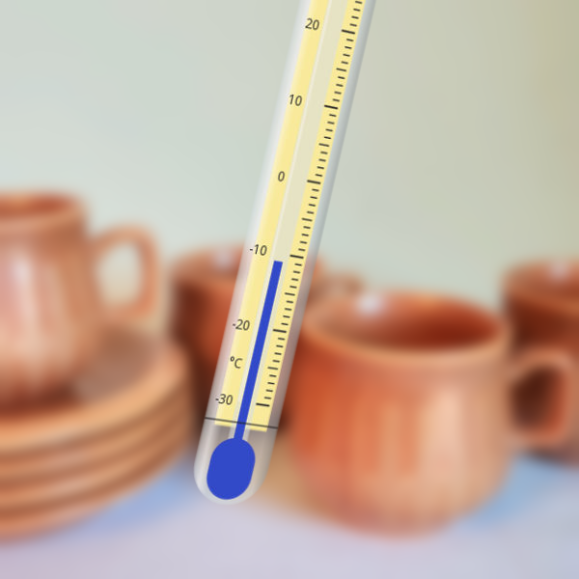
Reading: -11°C
